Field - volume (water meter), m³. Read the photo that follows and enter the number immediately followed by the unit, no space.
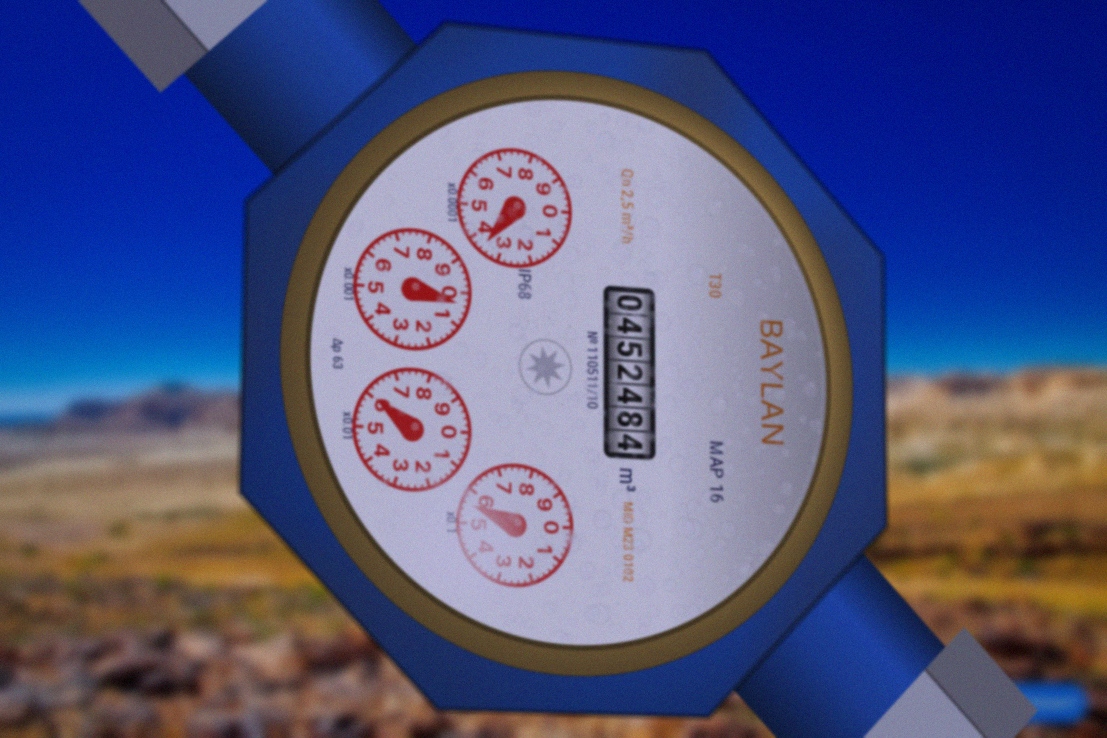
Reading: 452484.5603m³
